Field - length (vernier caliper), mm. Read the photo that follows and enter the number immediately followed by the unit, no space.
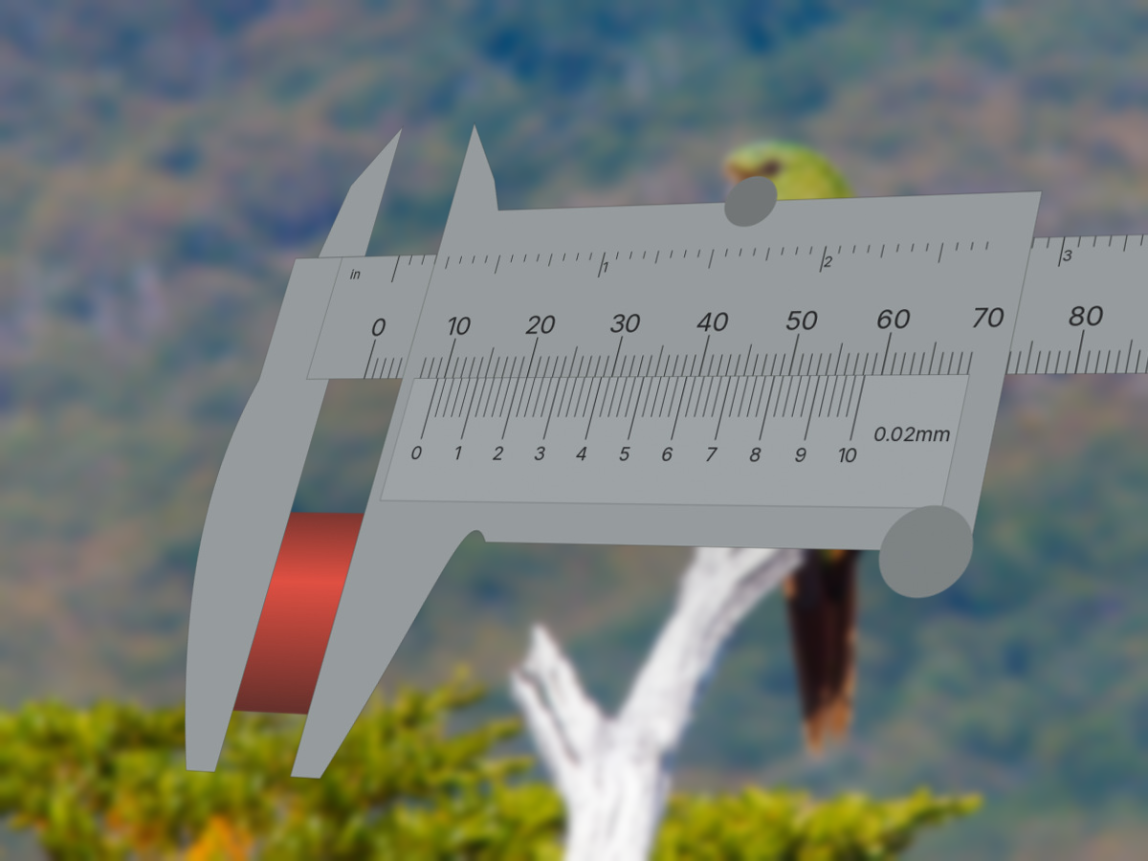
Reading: 9.2mm
